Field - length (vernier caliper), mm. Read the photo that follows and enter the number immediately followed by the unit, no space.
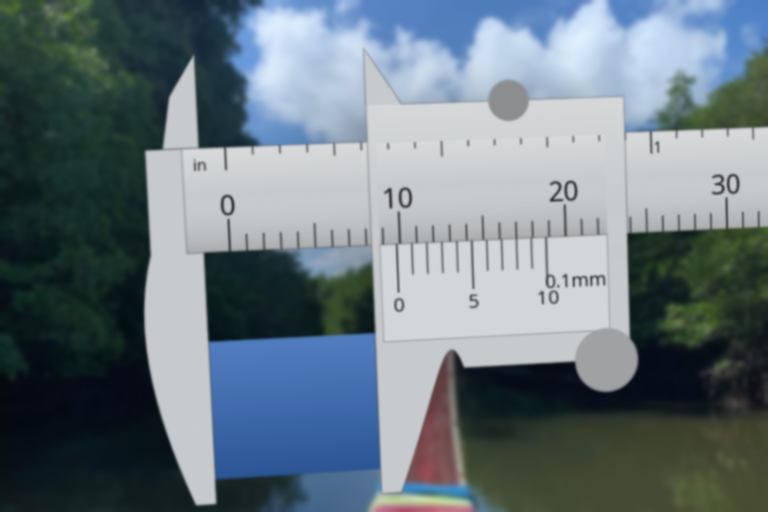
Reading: 9.8mm
